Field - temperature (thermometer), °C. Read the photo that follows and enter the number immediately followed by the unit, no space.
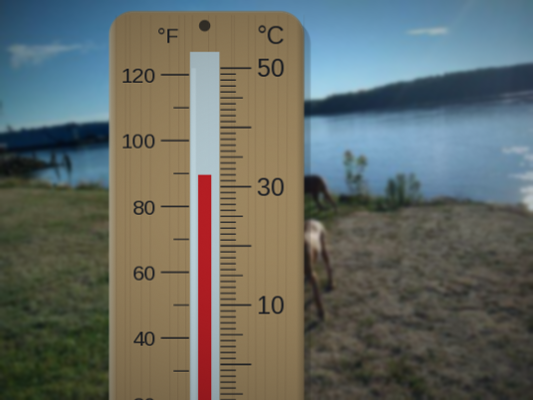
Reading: 32°C
